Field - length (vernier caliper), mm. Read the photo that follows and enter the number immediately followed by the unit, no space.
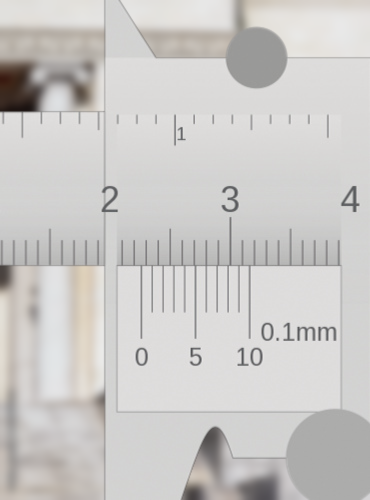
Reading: 22.6mm
